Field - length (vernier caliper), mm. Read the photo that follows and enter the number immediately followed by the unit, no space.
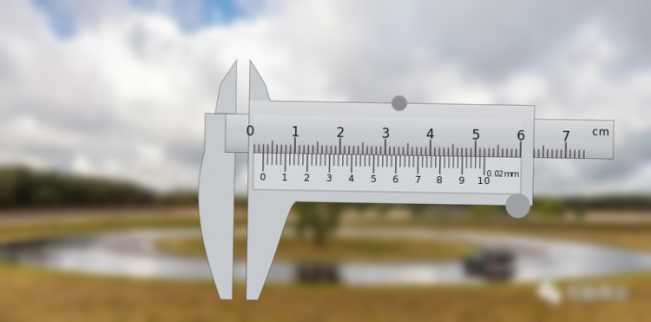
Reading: 3.0mm
